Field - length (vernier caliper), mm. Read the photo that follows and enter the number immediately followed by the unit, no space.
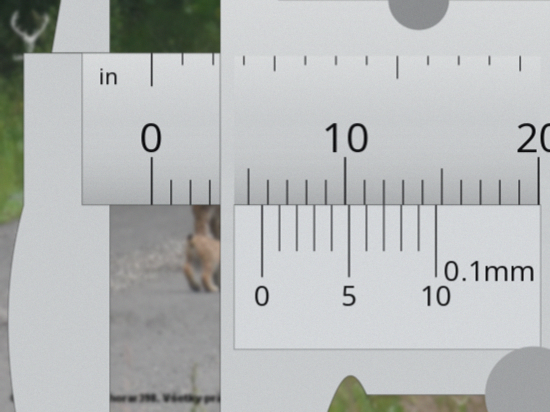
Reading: 5.7mm
